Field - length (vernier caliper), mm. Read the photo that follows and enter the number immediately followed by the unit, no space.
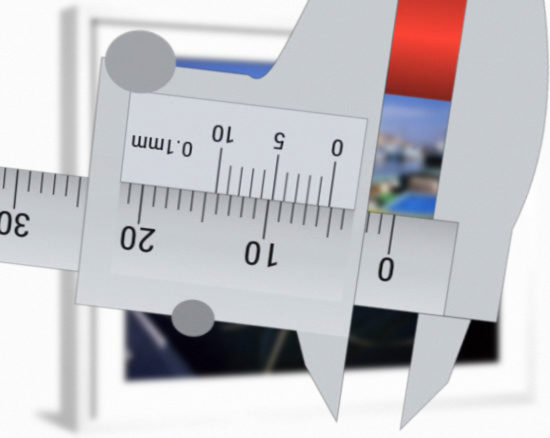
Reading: 5.2mm
